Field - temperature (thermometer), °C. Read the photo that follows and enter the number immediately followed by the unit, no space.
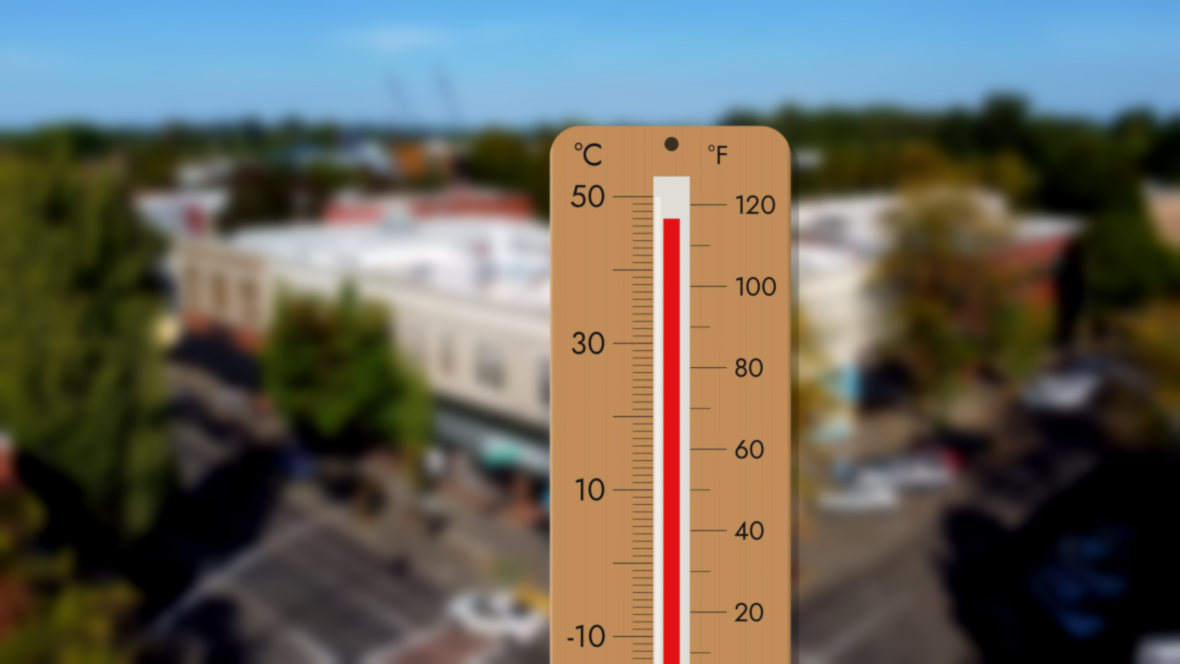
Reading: 47°C
